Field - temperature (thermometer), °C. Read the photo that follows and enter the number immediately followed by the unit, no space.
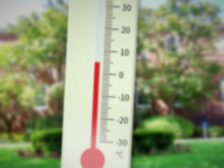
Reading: 5°C
